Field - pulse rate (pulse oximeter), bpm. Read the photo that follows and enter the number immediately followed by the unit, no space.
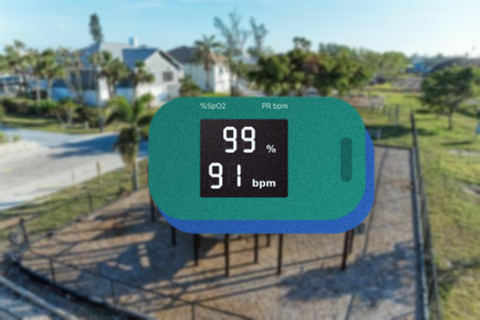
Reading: 91bpm
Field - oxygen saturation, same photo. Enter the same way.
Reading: 99%
